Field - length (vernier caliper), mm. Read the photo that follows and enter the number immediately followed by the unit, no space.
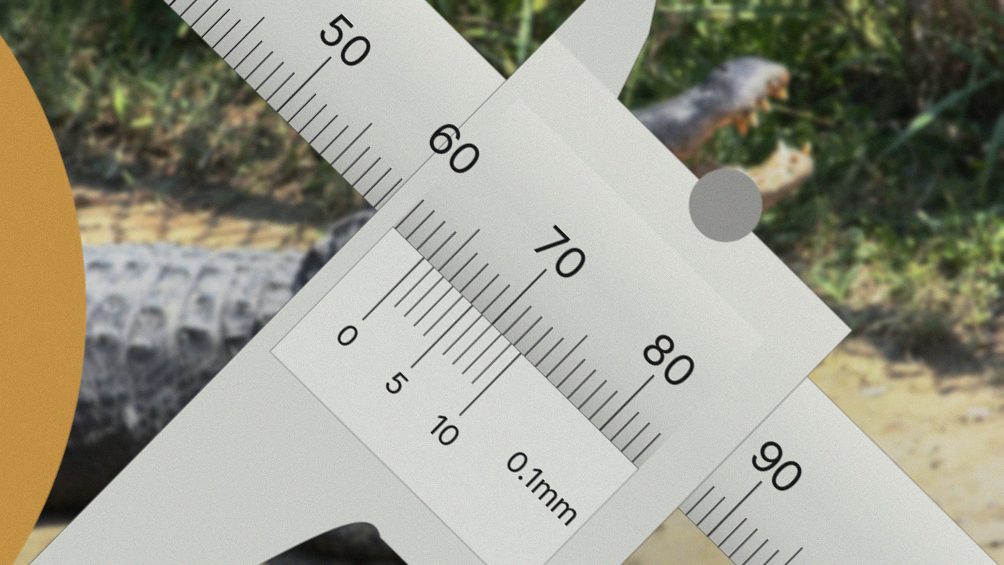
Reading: 63.7mm
